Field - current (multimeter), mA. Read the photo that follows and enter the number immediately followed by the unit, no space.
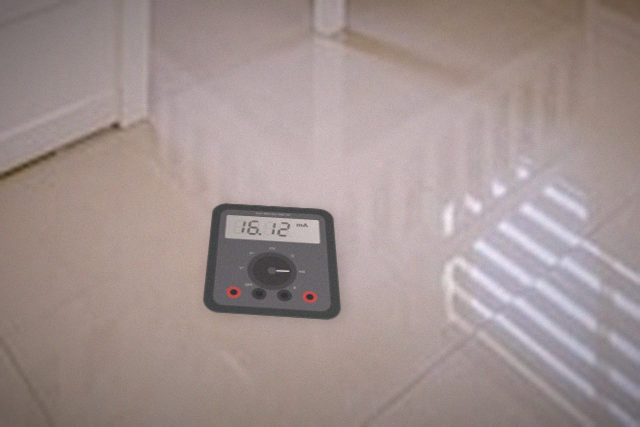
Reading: 16.12mA
